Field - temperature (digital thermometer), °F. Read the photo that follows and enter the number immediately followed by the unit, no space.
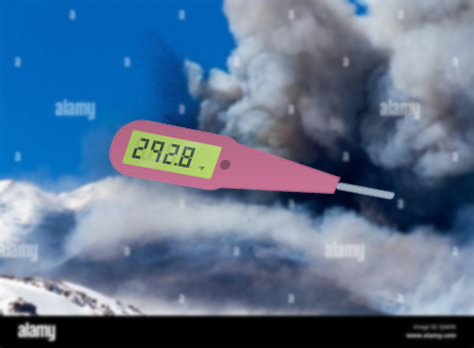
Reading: 292.8°F
